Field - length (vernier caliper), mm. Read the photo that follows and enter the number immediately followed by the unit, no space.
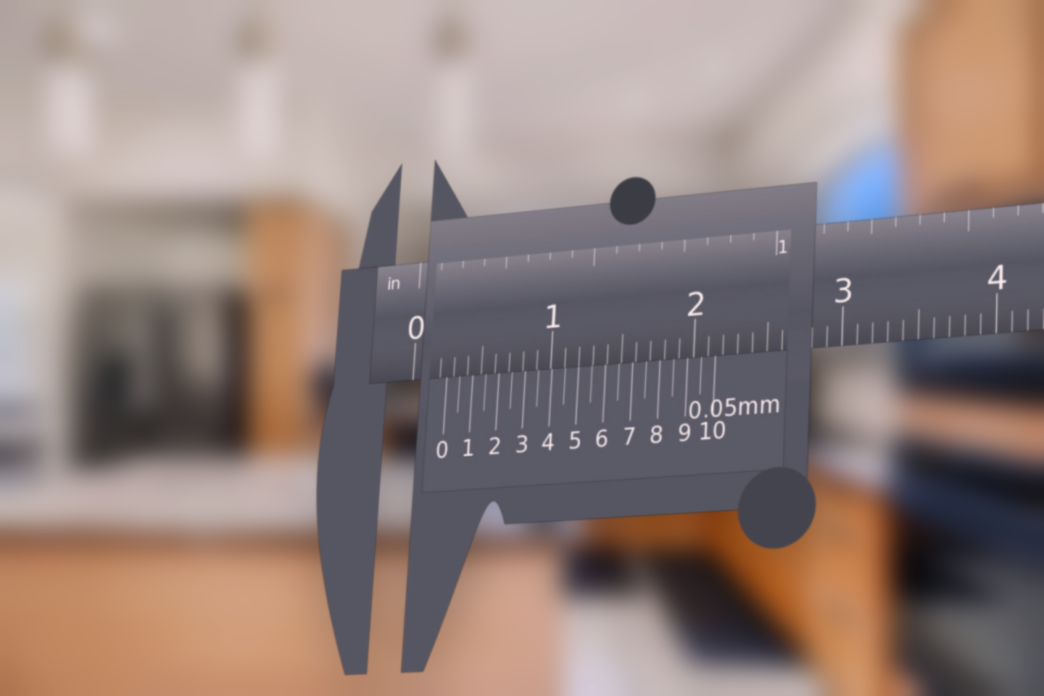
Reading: 2.5mm
